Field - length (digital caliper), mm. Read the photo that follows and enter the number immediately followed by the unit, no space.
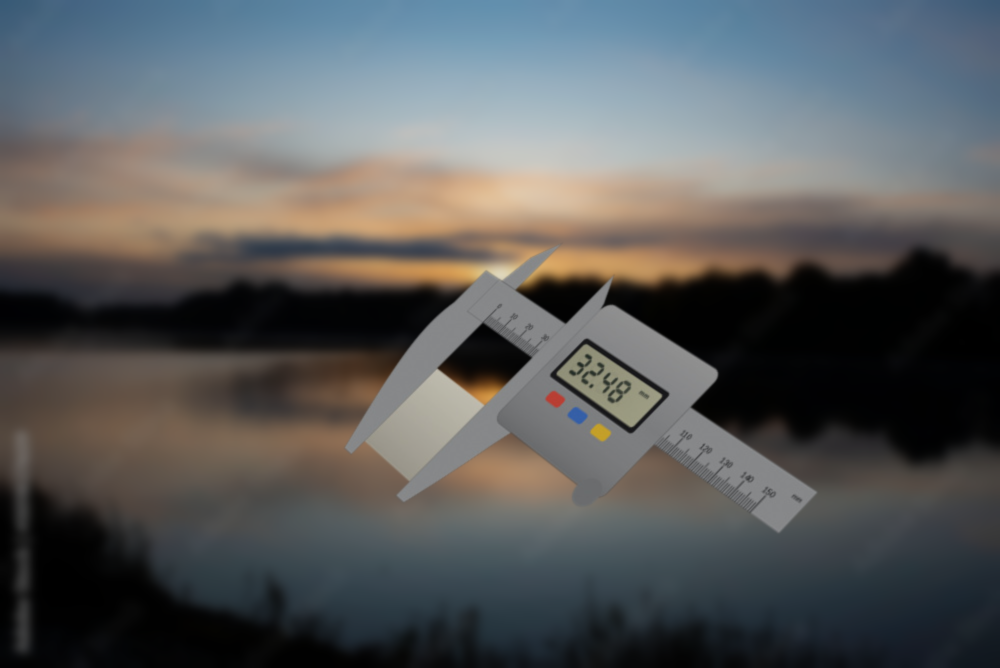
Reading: 32.48mm
